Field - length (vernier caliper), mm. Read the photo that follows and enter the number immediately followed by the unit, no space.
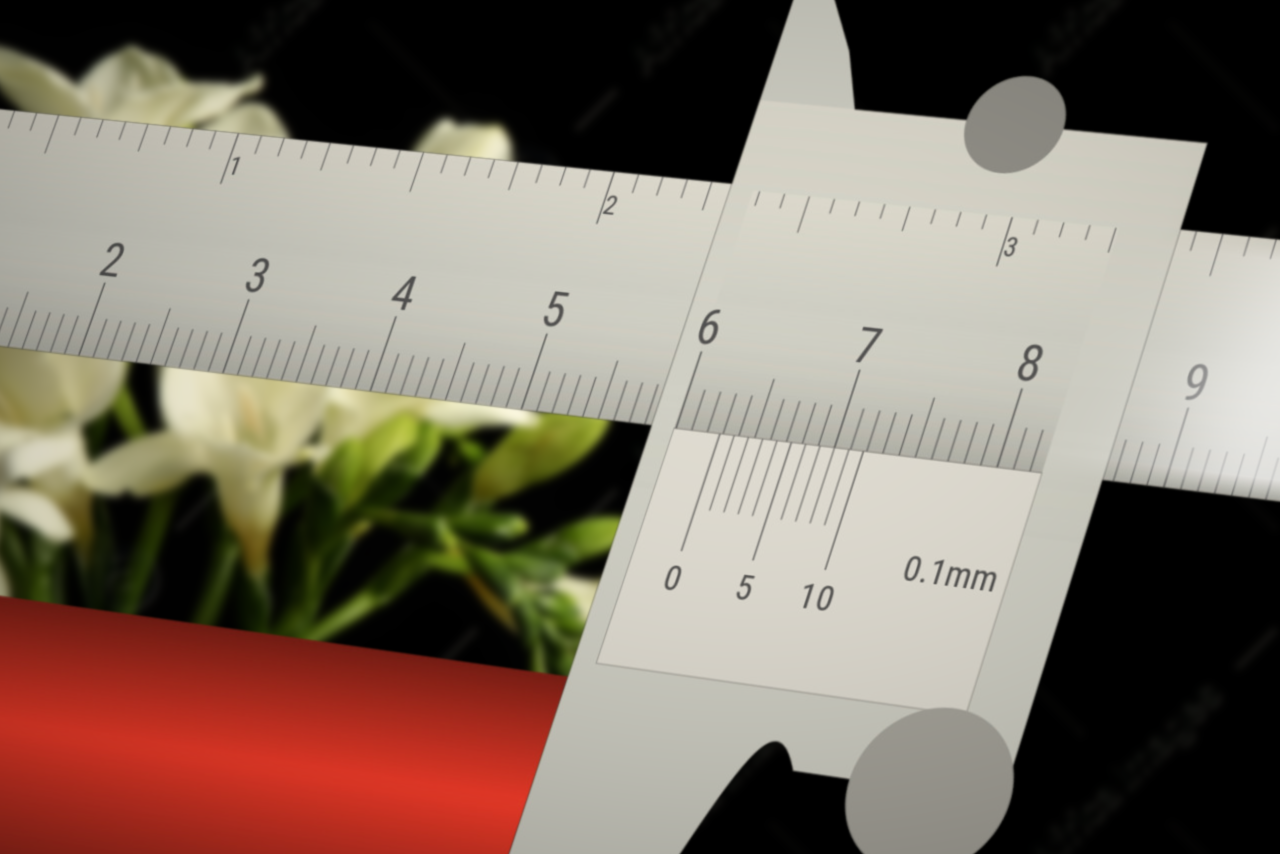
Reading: 62.8mm
